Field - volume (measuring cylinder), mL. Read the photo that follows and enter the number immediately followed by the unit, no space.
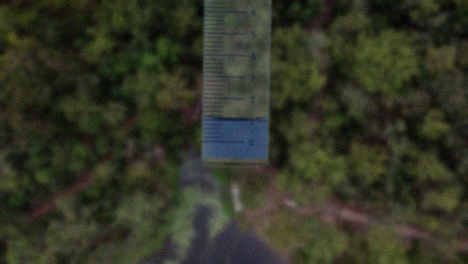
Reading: 1mL
